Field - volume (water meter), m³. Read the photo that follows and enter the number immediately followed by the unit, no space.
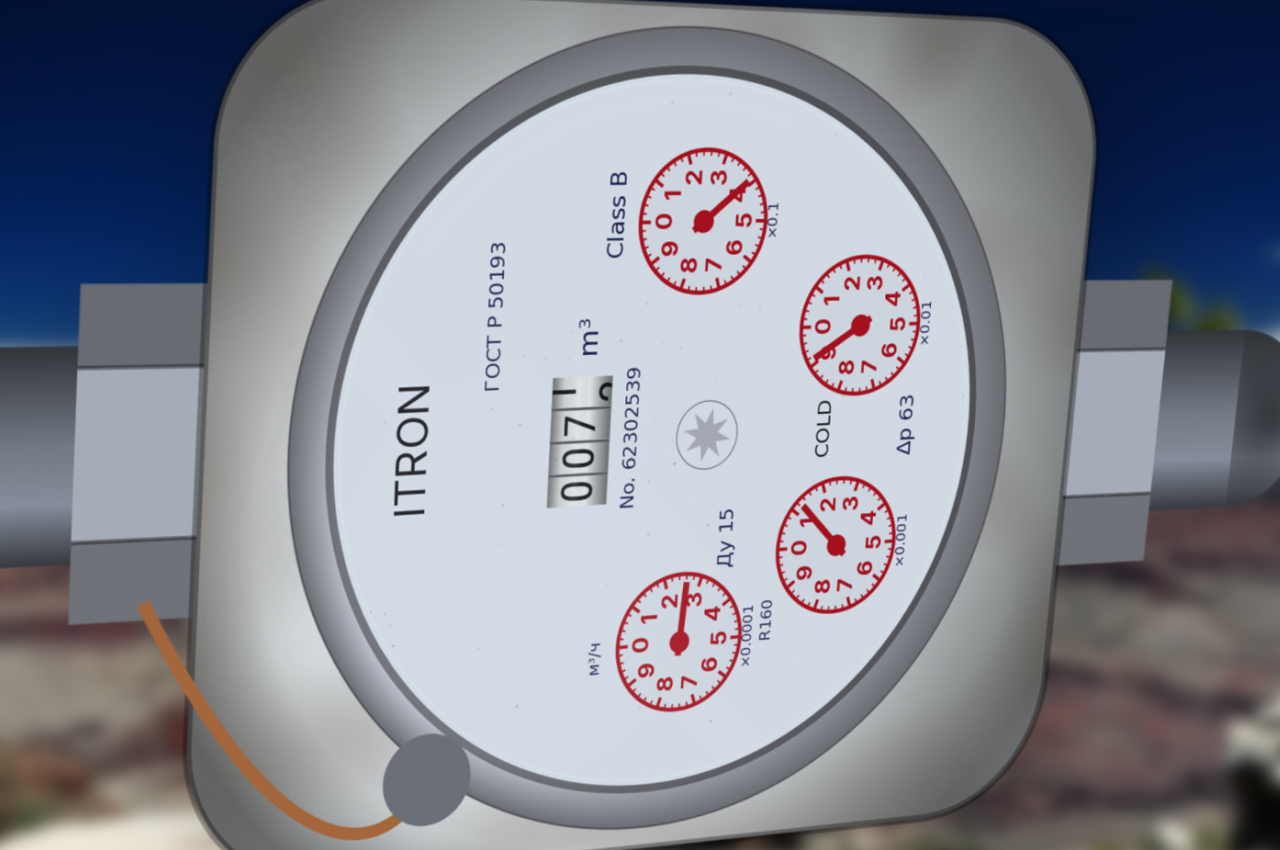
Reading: 71.3912m³
